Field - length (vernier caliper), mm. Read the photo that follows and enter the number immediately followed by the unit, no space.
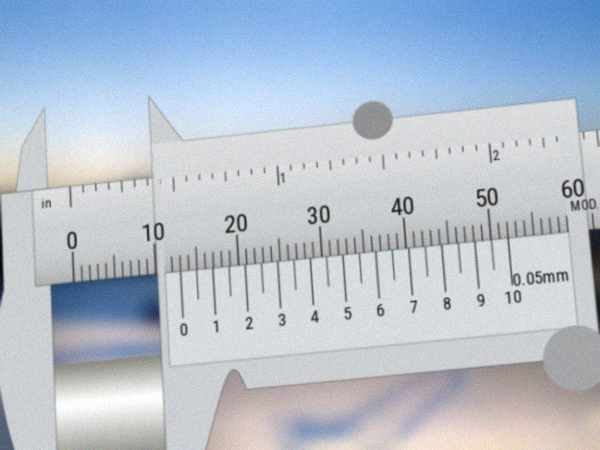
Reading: 13.0mm
